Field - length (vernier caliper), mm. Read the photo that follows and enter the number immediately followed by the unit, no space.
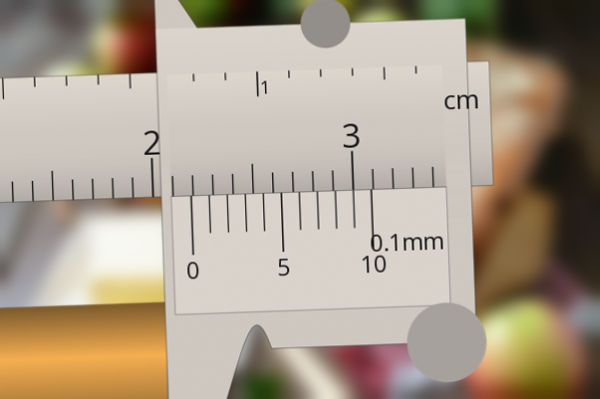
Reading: 21.9mm
